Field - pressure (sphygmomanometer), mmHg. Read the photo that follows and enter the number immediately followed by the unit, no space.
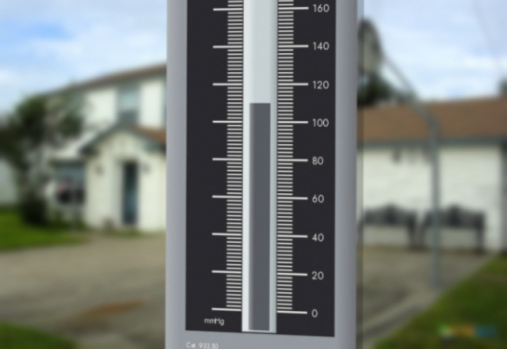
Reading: 110mmHg
